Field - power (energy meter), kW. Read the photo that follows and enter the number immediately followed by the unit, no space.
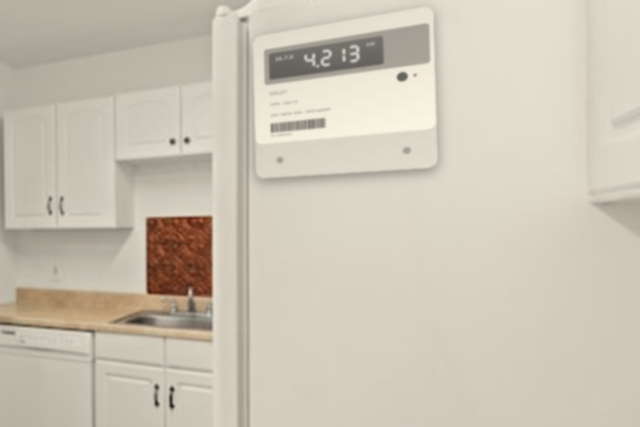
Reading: 4.213kW
